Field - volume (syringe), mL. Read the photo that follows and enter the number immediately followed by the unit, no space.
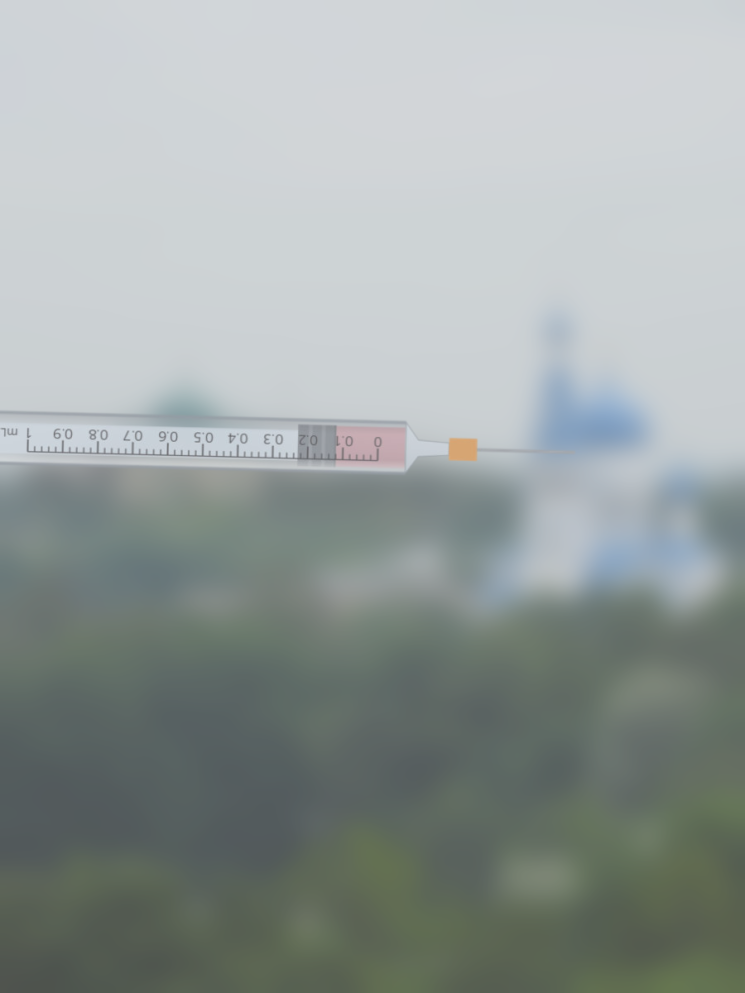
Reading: 0.12mL
